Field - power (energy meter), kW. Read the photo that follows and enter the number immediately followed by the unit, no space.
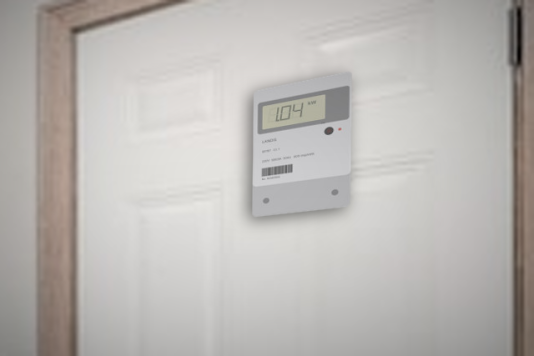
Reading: 1.04kW
